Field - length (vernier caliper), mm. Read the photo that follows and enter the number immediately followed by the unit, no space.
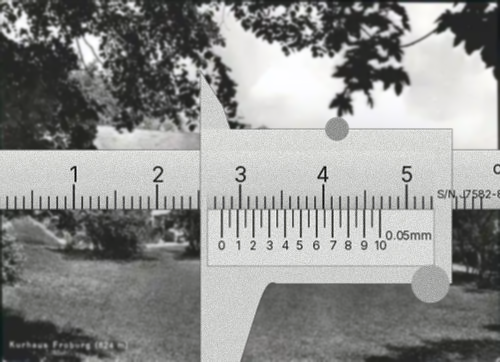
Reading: 27.8mm
